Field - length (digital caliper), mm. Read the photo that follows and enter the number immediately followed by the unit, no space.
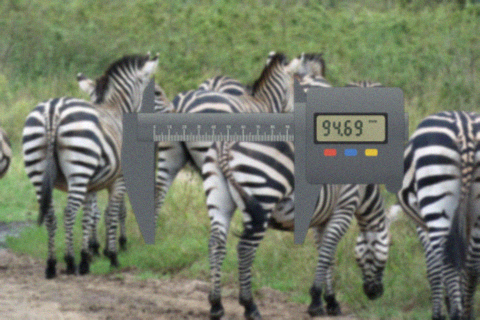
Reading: 94.69mm
